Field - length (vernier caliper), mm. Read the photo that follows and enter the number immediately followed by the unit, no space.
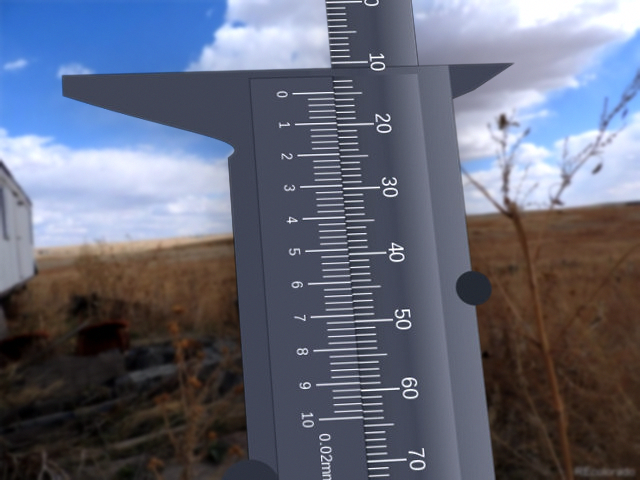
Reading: 14.8mm
